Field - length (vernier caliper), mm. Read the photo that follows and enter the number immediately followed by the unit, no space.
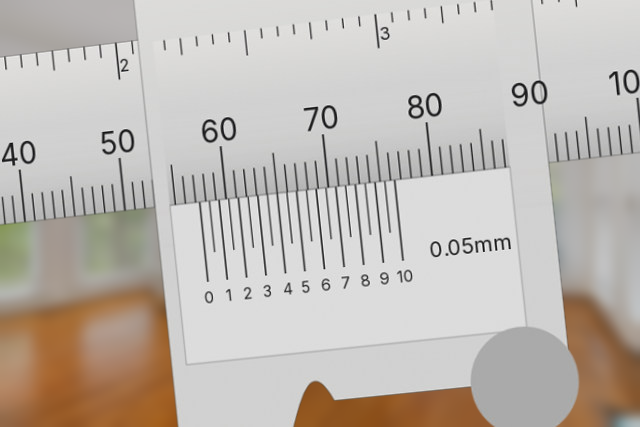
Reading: 57.4mm
